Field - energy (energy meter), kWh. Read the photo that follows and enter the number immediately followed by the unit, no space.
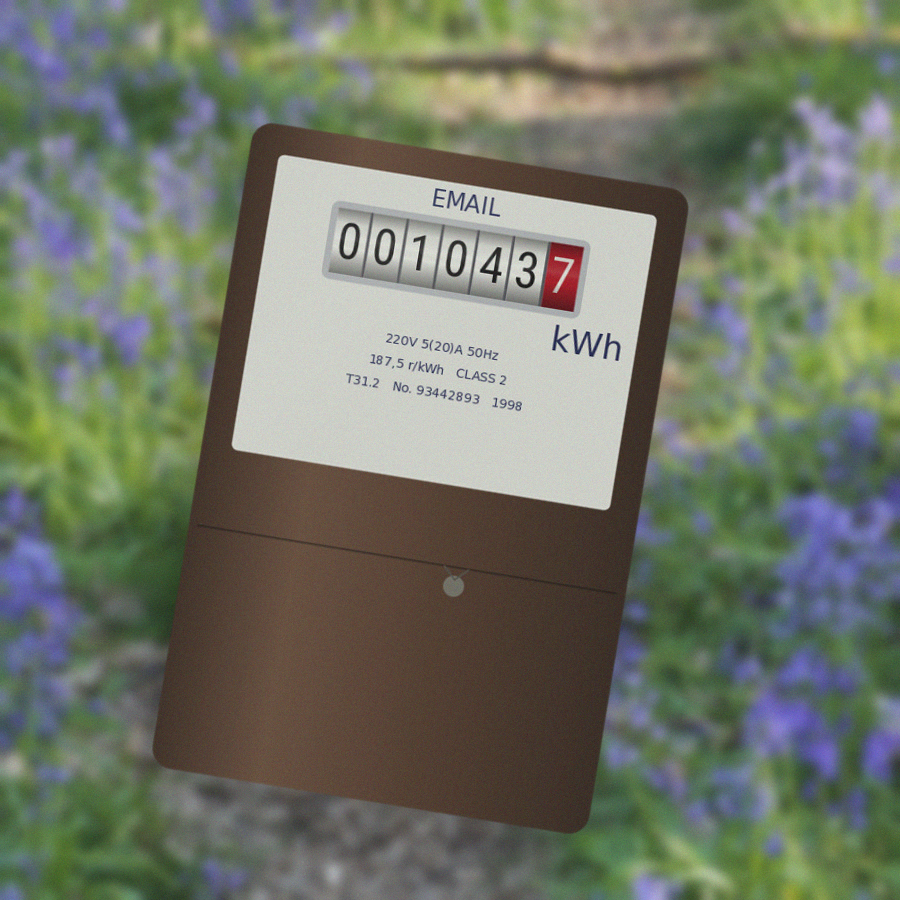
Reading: 1043.7kWh
